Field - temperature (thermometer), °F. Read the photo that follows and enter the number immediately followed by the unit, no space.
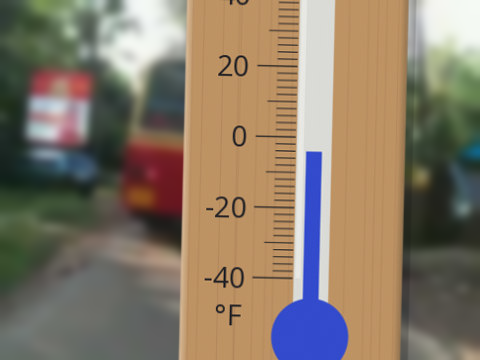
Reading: -4°F
